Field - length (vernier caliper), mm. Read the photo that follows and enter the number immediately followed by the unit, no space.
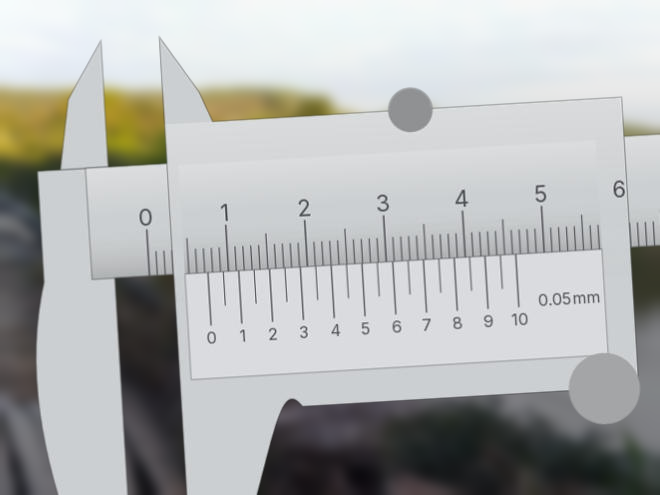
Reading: 7.4mm
